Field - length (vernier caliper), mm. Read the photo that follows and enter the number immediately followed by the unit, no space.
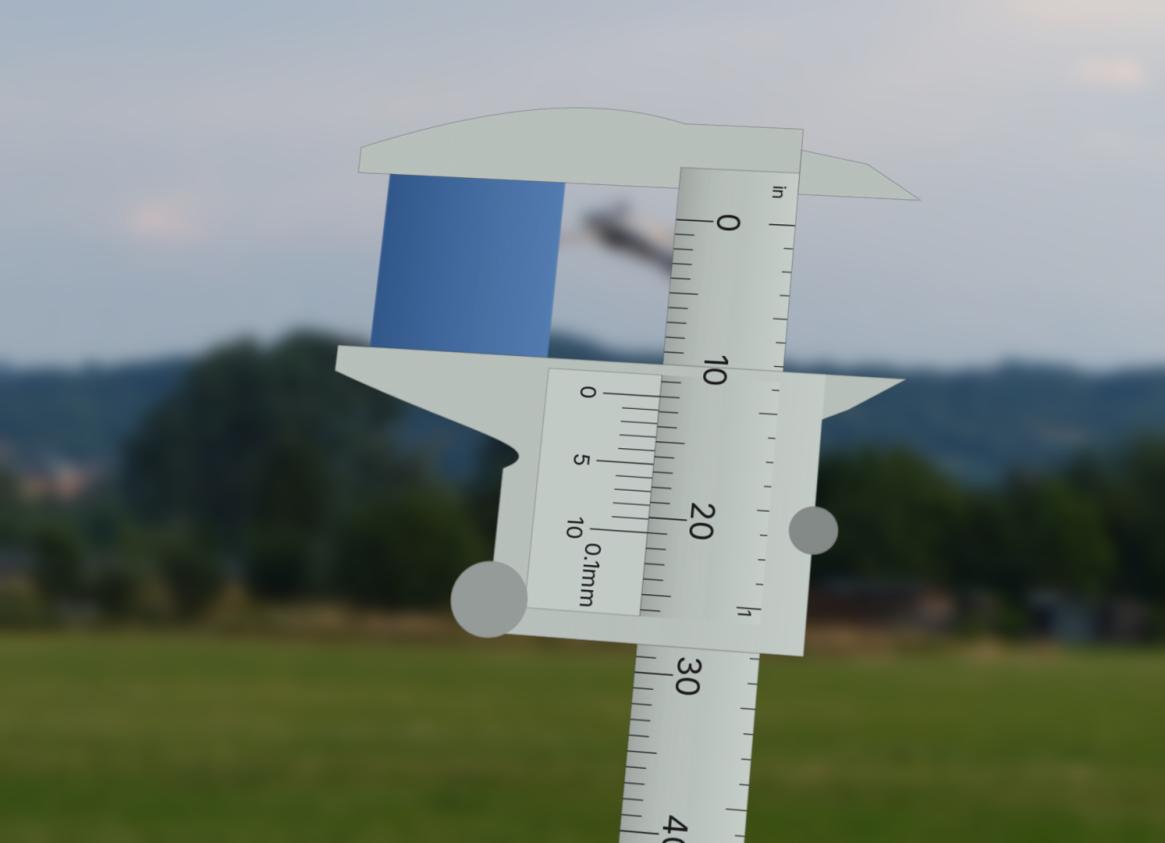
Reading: 12.0mm
